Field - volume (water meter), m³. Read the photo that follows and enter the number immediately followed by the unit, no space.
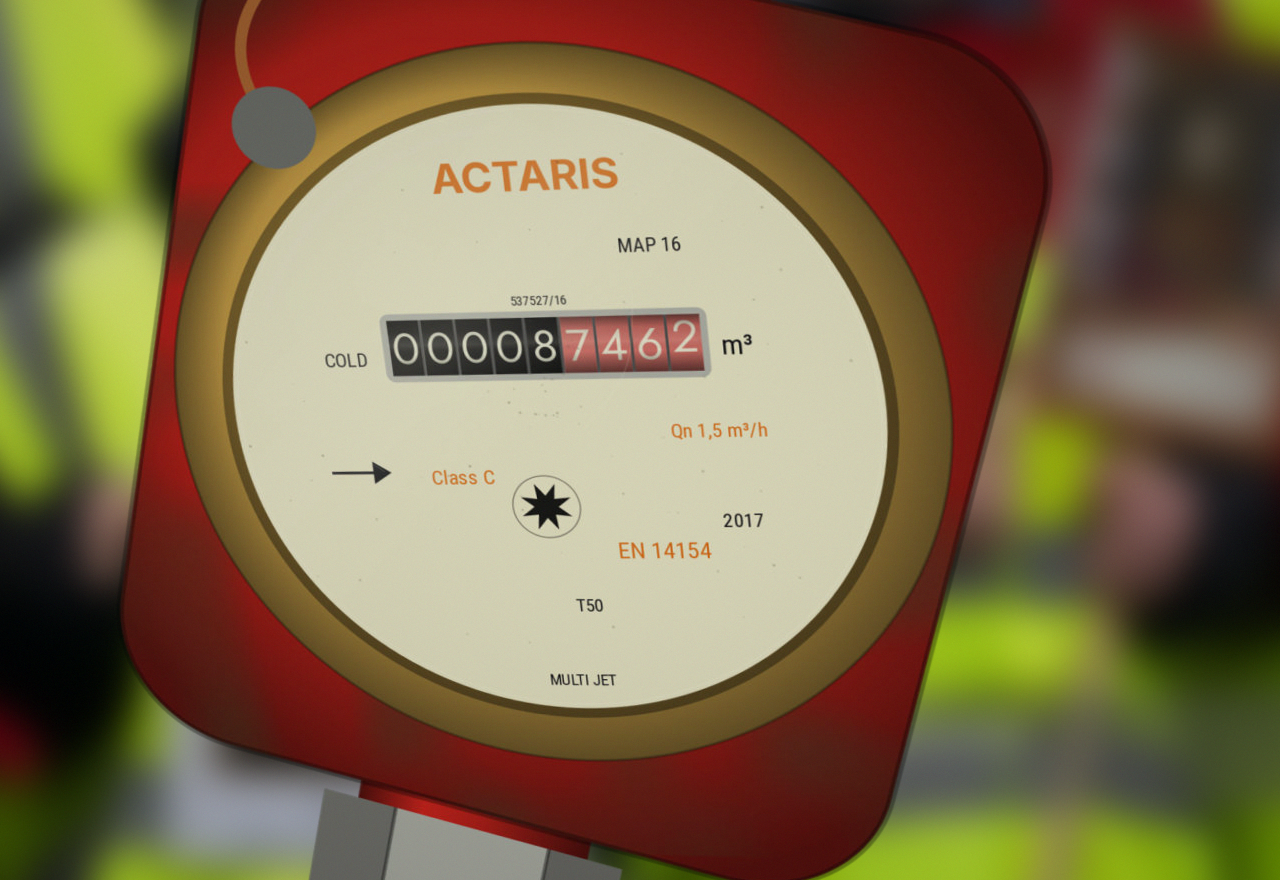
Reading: 8.7462m³
